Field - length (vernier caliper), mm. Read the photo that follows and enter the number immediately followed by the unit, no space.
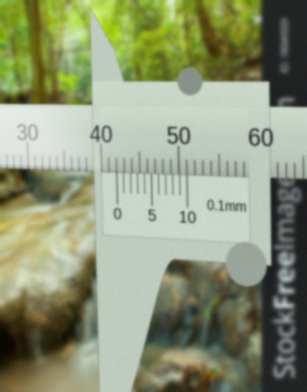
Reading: 42.0mm
